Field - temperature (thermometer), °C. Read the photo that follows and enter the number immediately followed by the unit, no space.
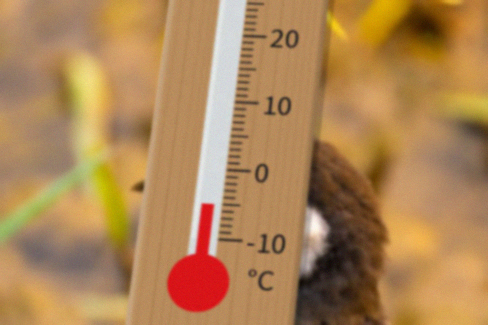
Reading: -5°C
